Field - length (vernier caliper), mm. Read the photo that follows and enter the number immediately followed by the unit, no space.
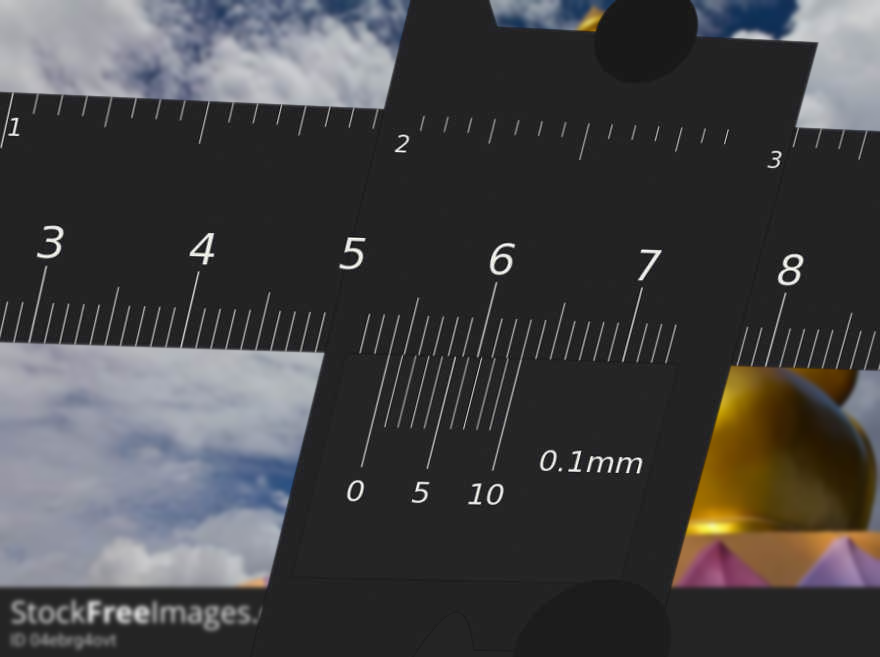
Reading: 54.0mm
